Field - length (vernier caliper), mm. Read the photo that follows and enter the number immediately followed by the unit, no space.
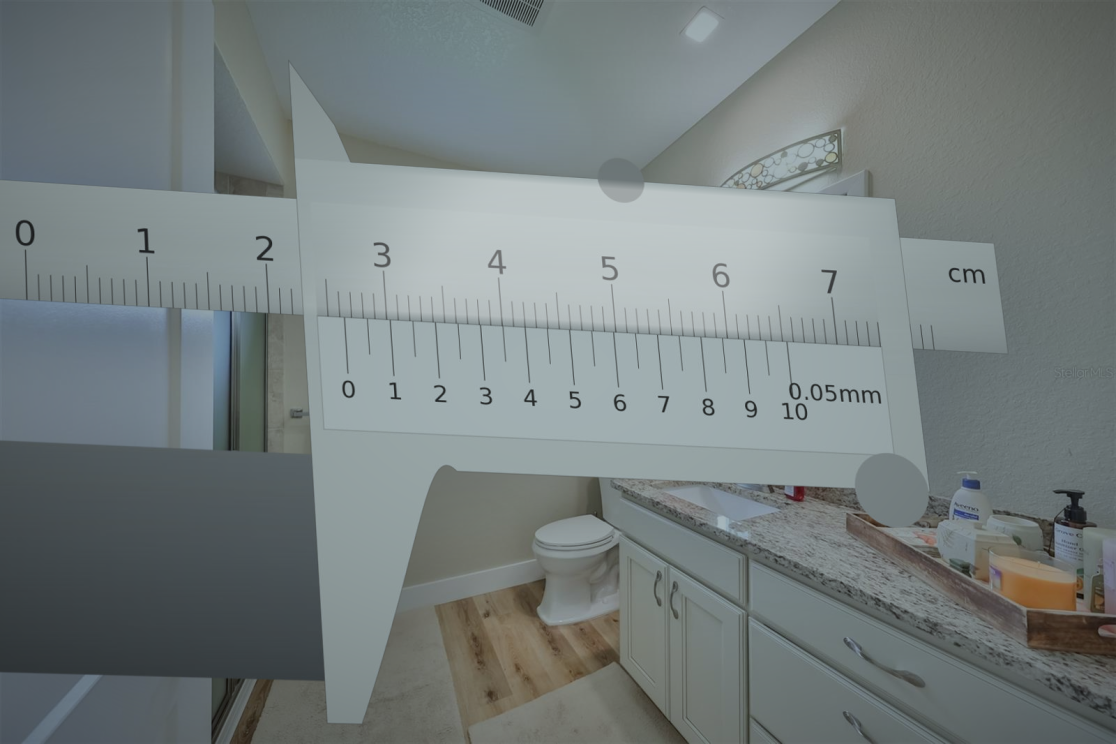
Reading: 26.4mm
